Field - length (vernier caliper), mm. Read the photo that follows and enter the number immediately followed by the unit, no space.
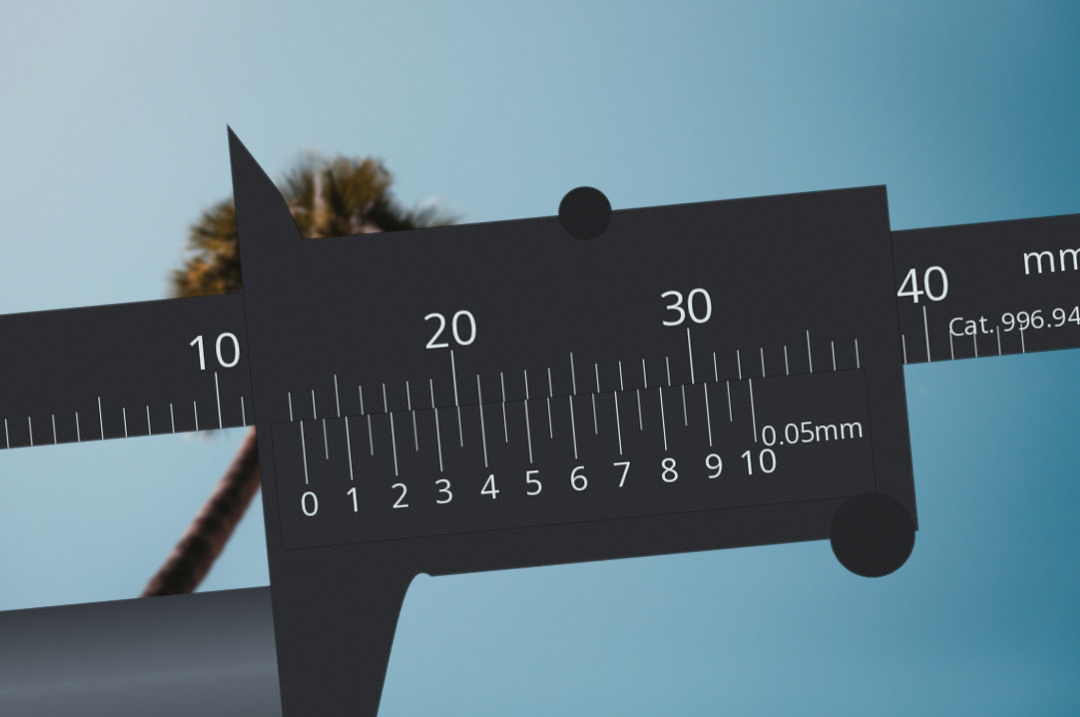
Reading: 13.40mm
